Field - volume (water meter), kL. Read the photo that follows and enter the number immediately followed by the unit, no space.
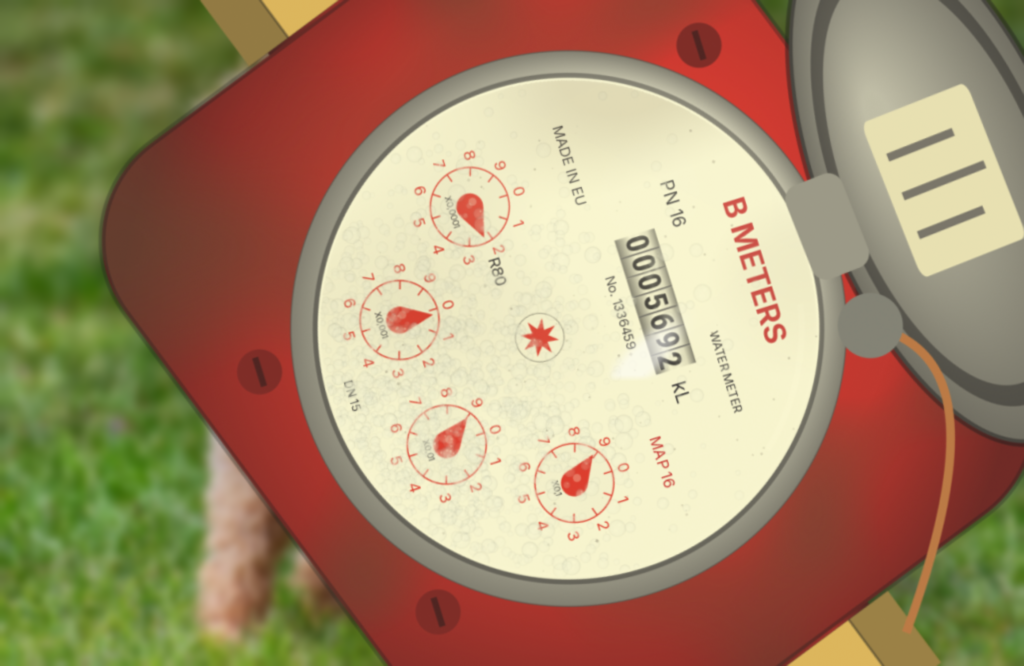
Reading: 5691.8902kL
